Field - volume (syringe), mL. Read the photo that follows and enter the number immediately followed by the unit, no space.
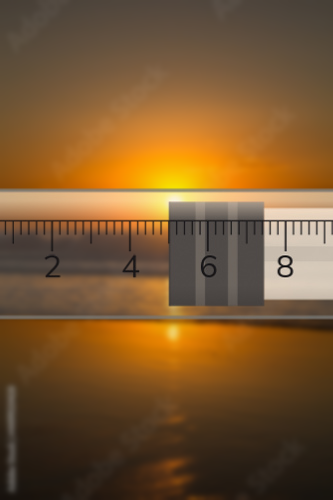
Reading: 5mL
